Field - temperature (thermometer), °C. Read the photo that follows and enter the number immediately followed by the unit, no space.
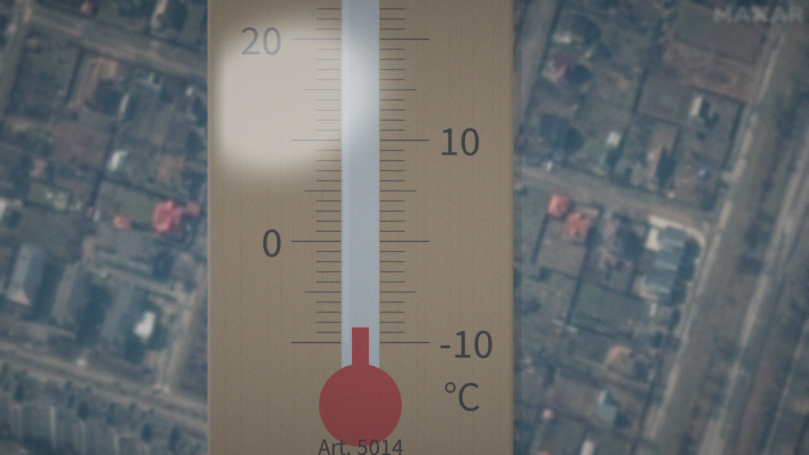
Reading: -8.5°C
